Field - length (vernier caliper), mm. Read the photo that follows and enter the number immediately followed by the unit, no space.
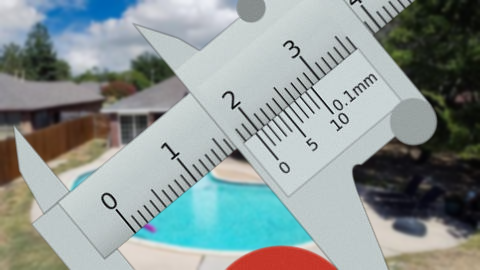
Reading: 19.6mm
